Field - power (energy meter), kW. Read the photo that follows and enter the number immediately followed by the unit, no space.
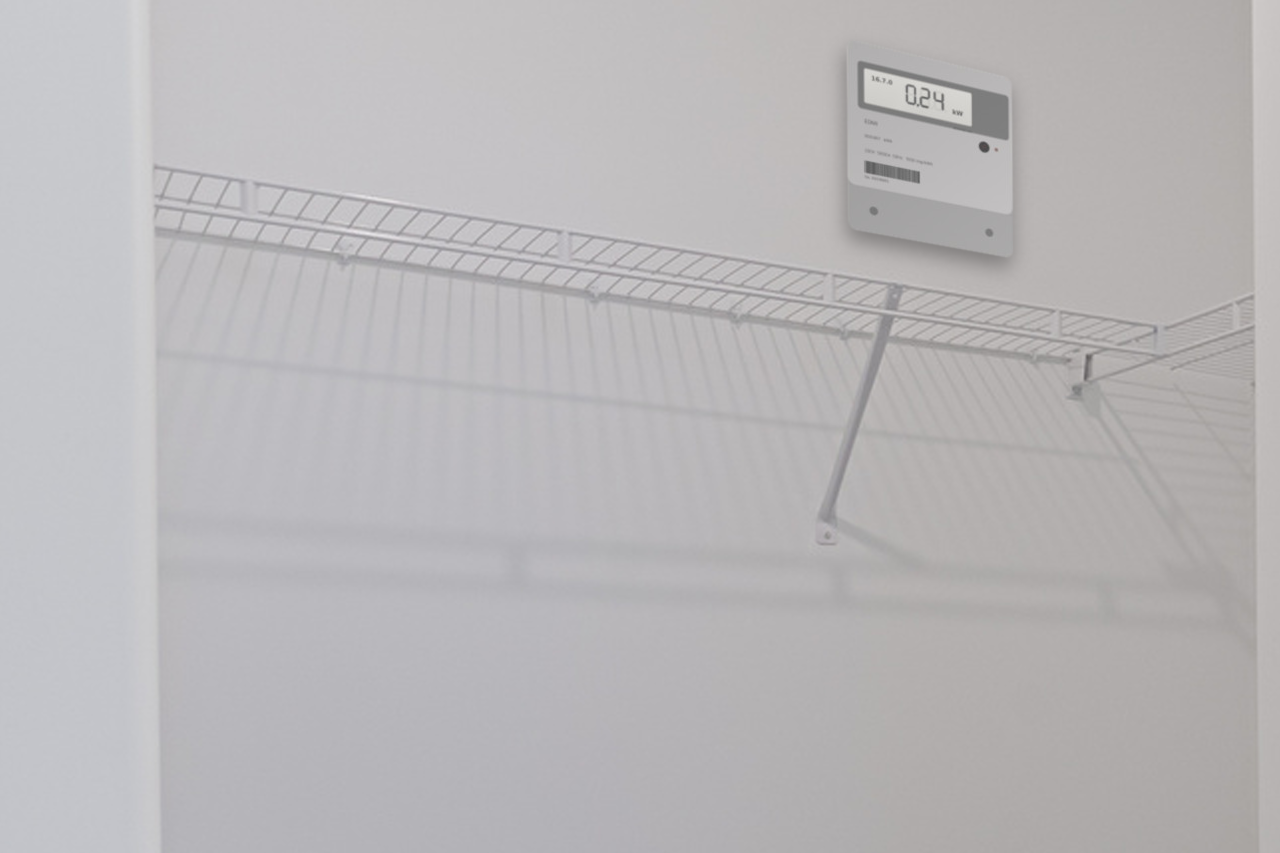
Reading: 0.24kW
